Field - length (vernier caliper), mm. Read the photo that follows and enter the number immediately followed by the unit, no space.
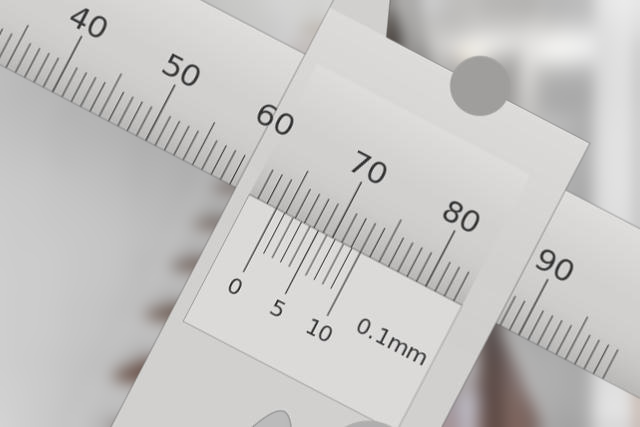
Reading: 64.0mm
